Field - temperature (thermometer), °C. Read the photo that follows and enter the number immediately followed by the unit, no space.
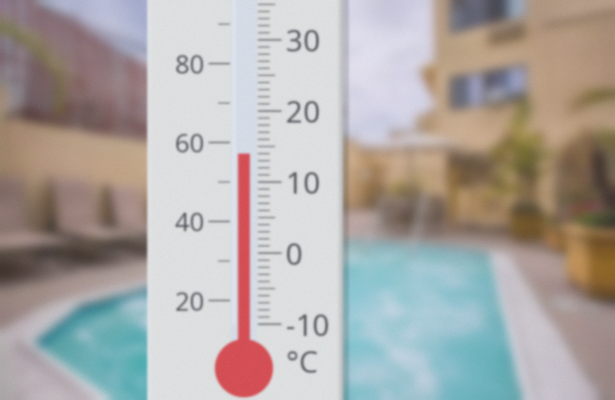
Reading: 14°C
